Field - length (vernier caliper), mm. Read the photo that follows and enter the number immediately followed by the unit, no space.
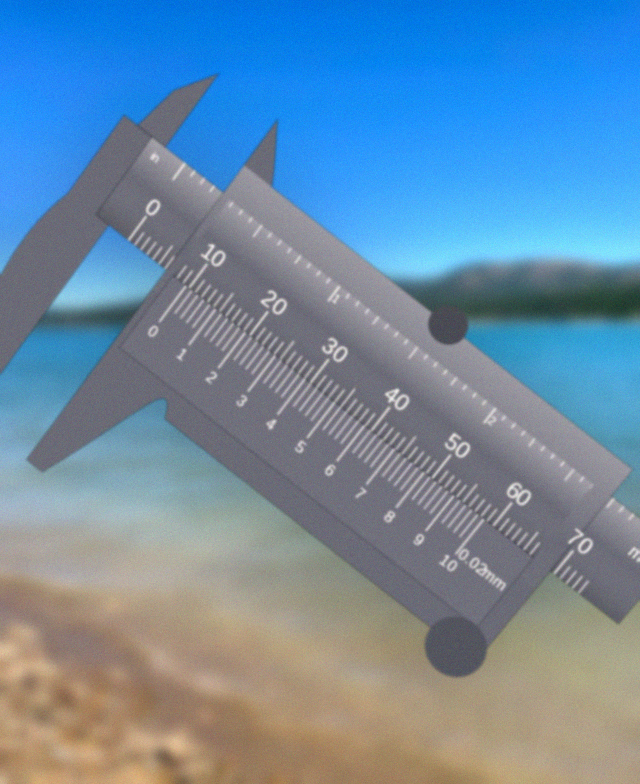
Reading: 9.5mm
